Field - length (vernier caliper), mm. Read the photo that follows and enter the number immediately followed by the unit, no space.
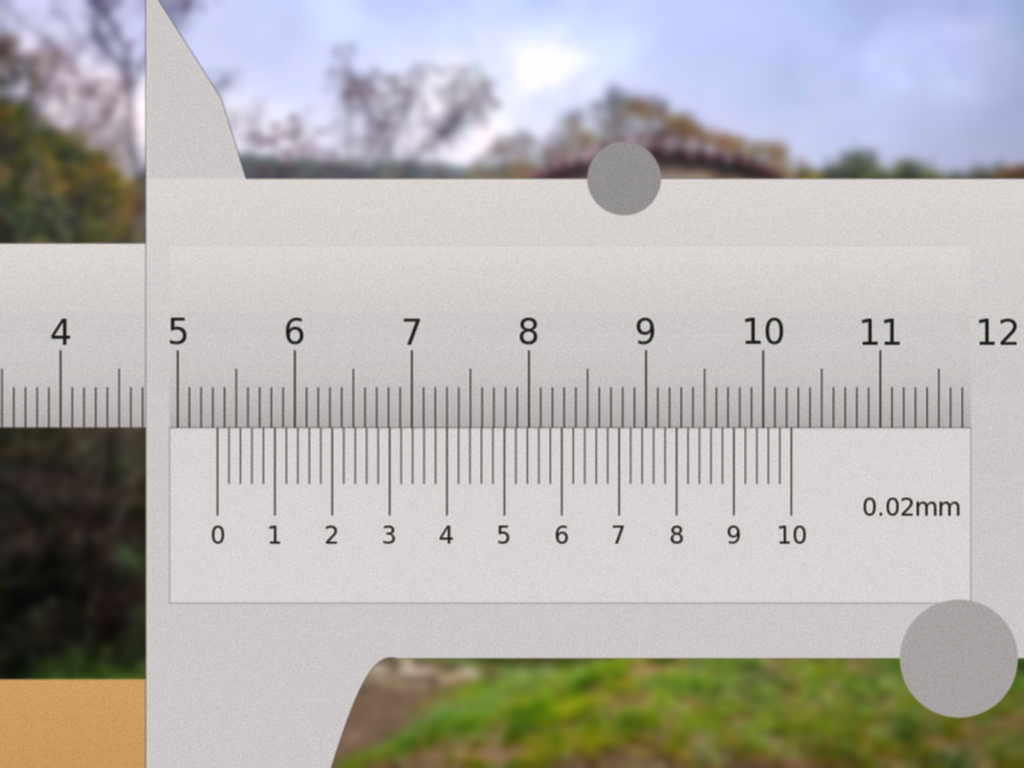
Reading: 53.4mm
